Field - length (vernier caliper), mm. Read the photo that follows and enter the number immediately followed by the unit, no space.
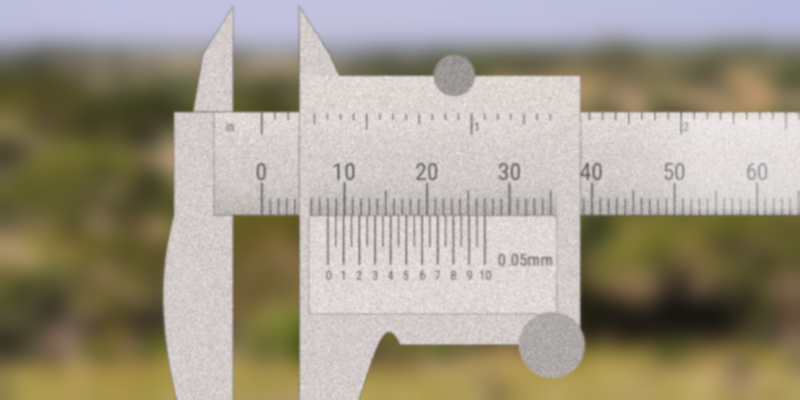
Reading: 8.0mm
